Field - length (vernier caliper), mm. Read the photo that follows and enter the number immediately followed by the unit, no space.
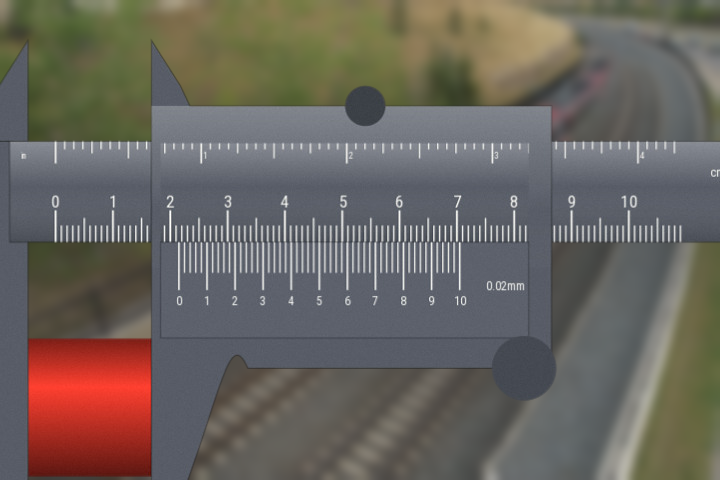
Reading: 21.5mm
